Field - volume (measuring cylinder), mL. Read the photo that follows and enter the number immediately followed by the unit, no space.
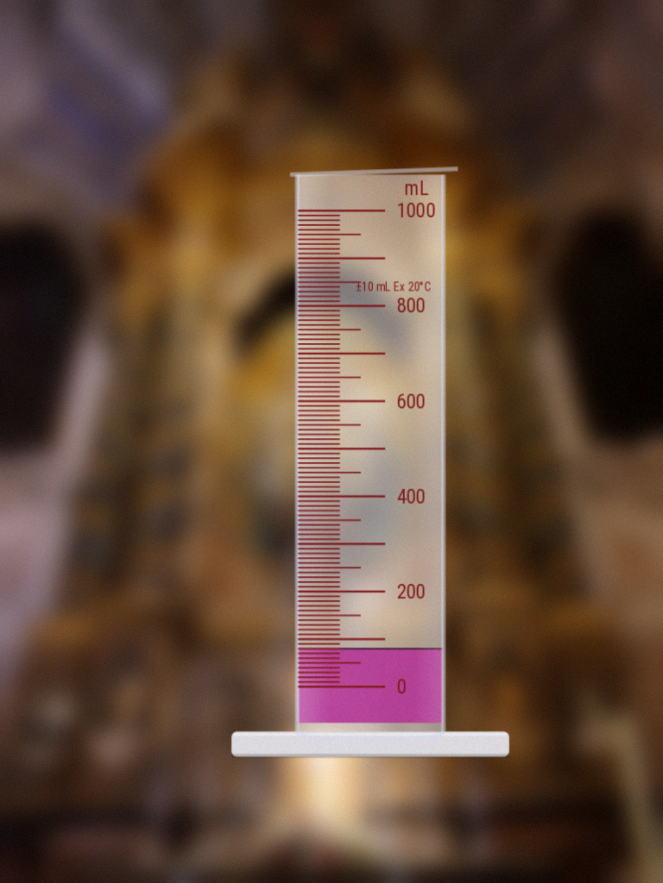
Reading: 80mL
